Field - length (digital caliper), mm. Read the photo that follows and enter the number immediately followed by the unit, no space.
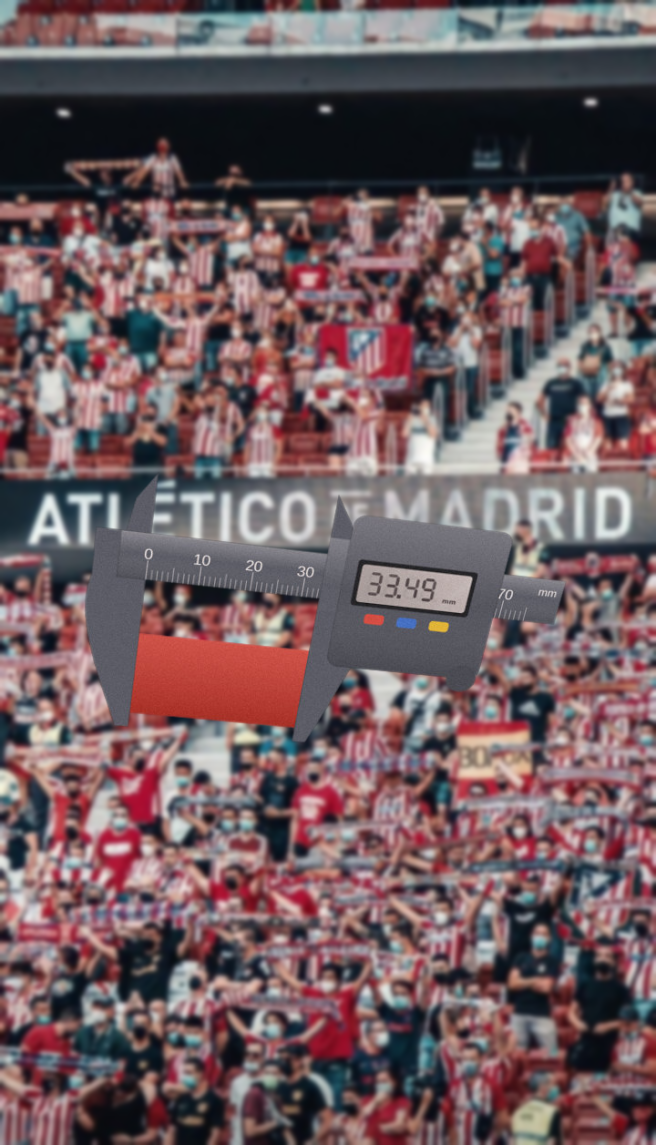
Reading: 33.49mm
